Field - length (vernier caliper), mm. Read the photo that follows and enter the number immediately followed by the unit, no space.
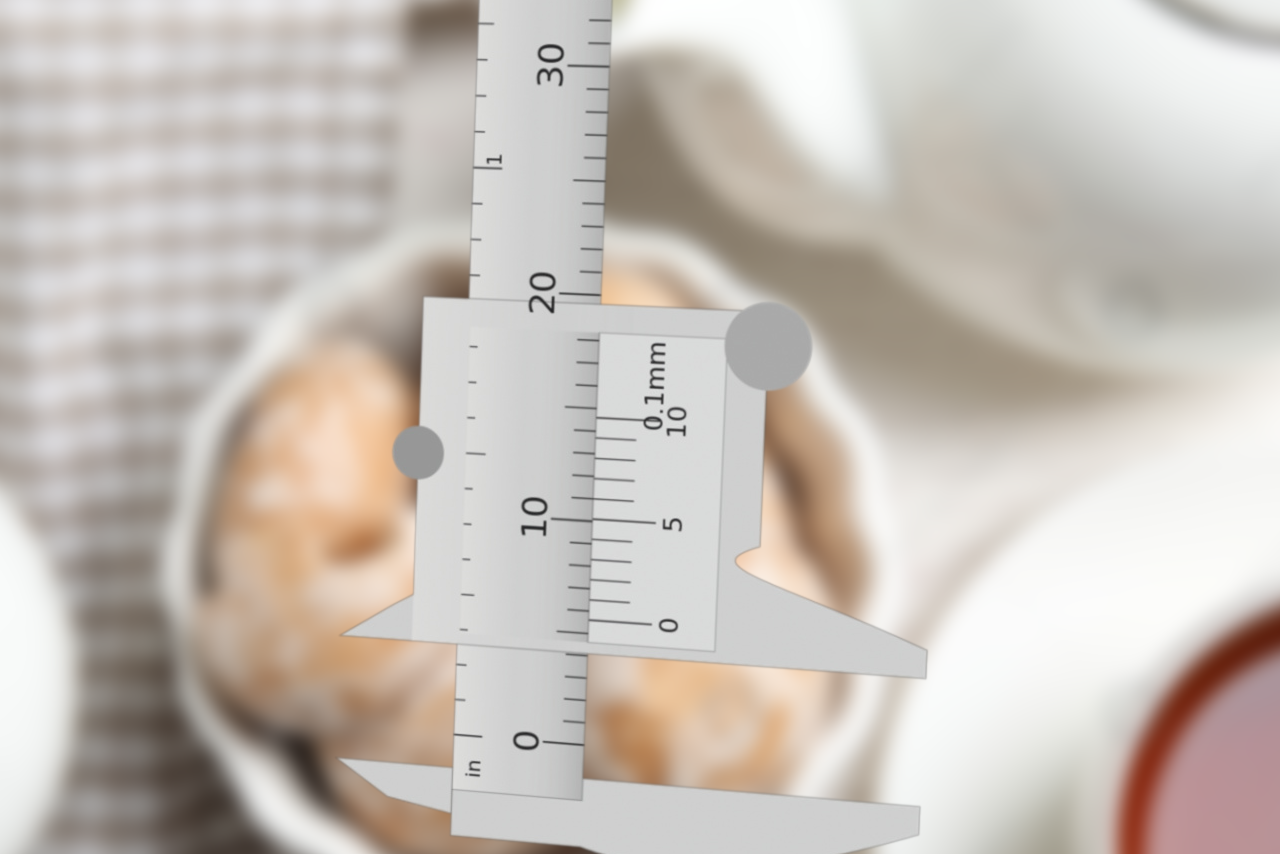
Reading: 5.6mm
